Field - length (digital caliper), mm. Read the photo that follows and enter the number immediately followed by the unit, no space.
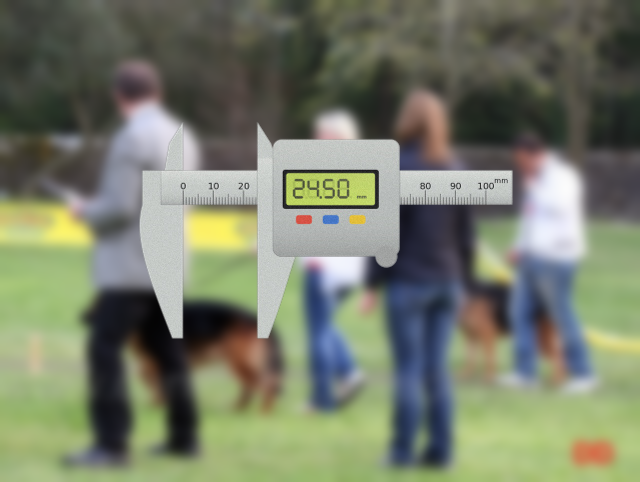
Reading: 24.50mm
